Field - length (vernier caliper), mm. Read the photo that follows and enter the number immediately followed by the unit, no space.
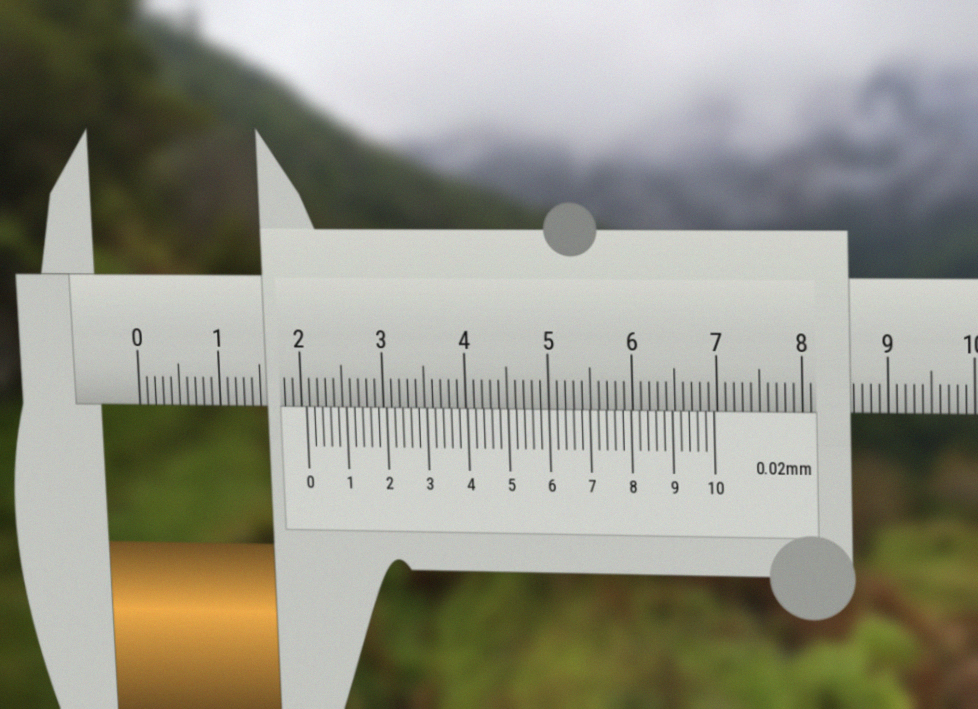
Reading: 20.6mm
